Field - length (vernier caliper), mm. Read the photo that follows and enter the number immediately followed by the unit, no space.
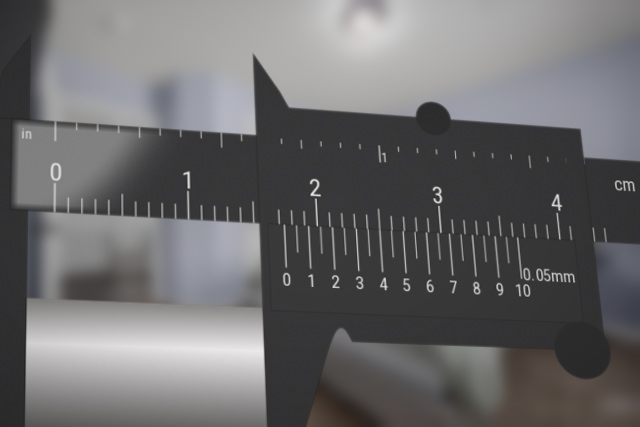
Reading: 17.4mm
